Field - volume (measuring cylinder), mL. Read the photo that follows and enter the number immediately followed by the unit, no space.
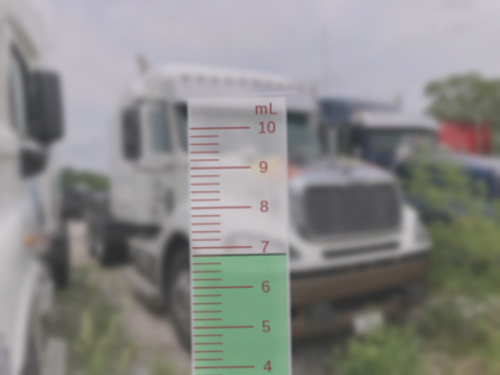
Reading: 6.8mL
